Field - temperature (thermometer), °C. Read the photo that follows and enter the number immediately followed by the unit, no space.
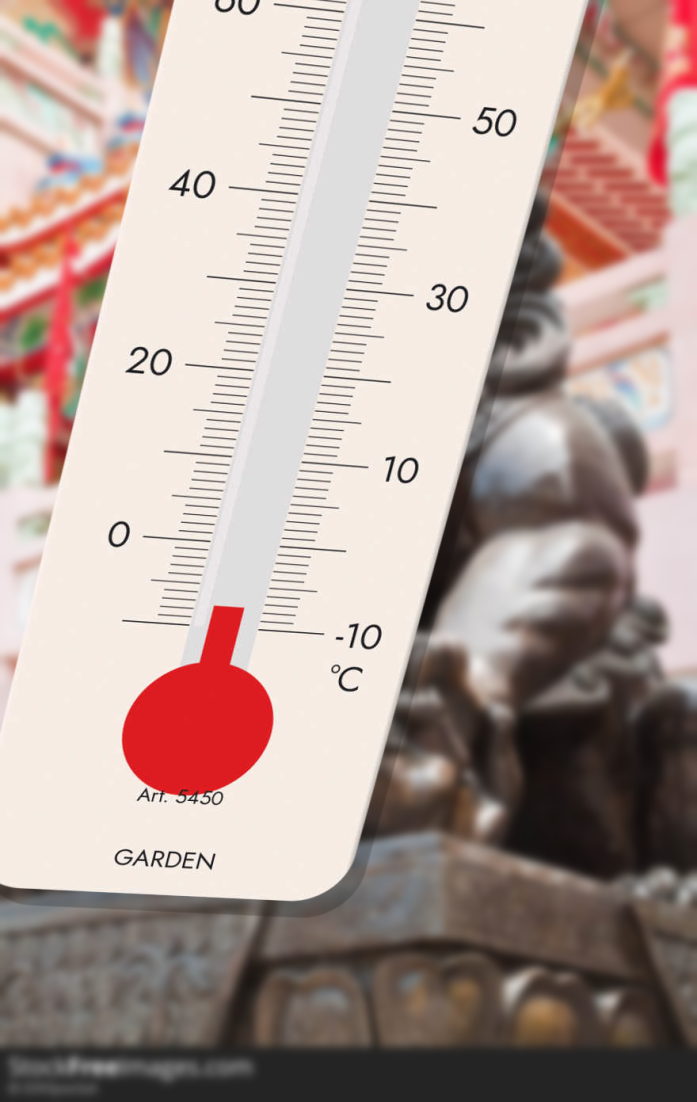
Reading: -7.5°C
